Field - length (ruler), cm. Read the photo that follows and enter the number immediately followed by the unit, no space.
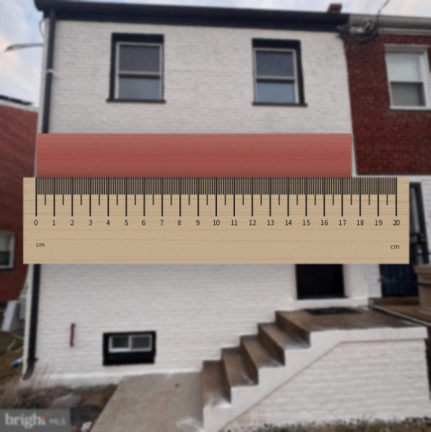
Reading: 17.5cm
